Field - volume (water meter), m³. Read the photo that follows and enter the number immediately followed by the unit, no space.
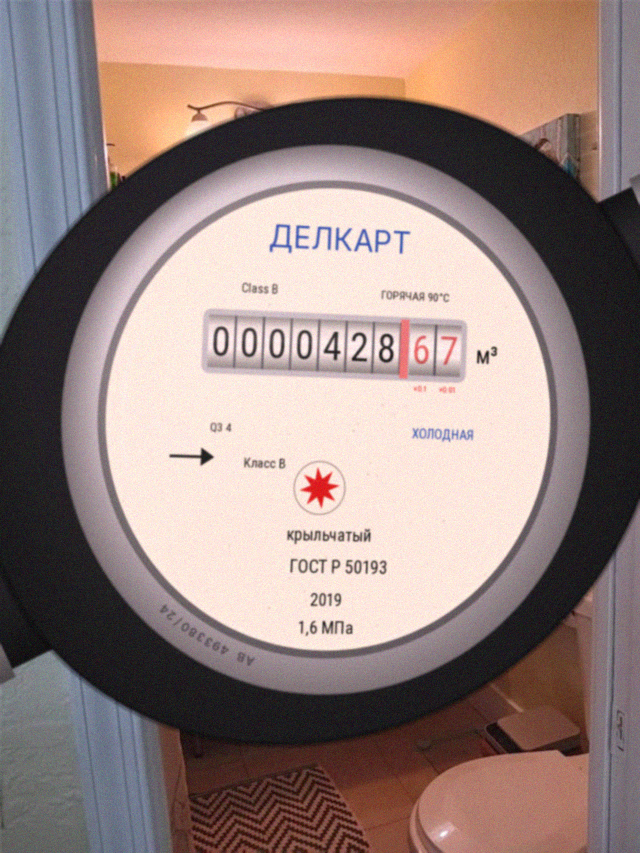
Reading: 428.67m³
